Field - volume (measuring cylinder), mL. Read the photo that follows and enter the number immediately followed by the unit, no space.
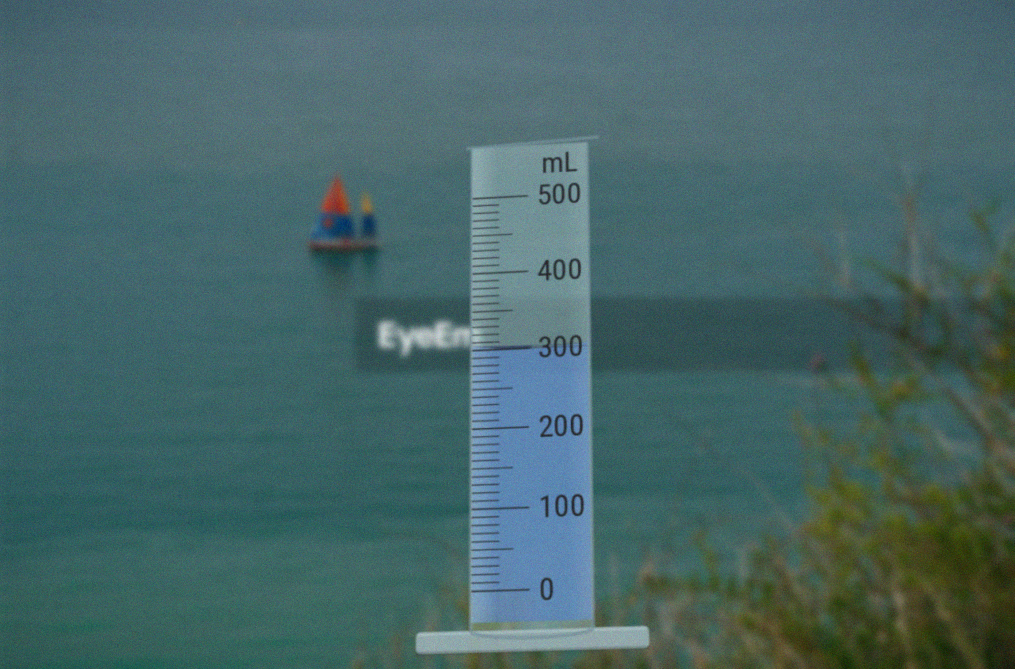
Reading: 300mL
